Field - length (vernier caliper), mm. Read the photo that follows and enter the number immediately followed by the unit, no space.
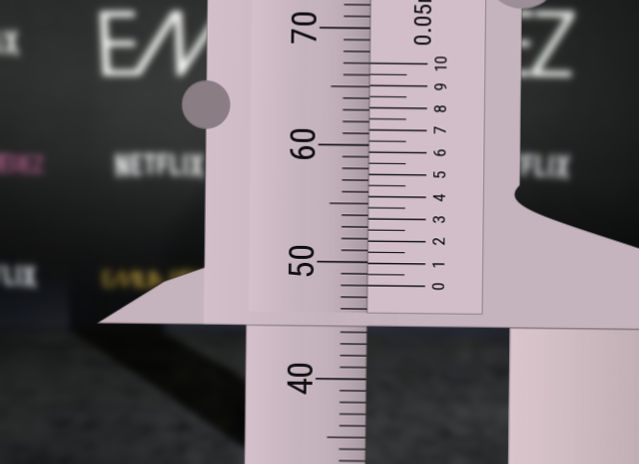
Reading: 48.0mm
